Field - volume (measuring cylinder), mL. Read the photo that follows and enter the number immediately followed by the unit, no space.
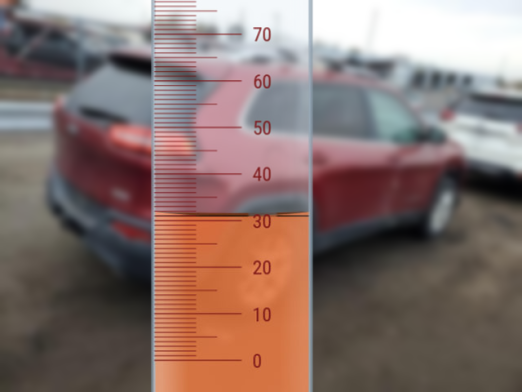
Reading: 31mL
